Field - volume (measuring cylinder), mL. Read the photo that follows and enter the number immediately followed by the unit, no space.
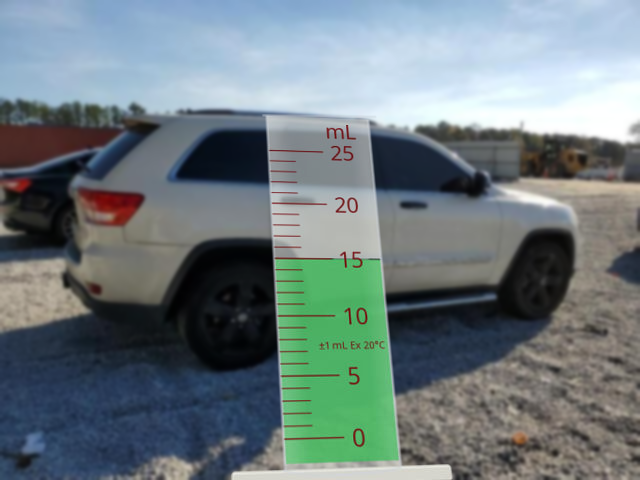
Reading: 15mL
